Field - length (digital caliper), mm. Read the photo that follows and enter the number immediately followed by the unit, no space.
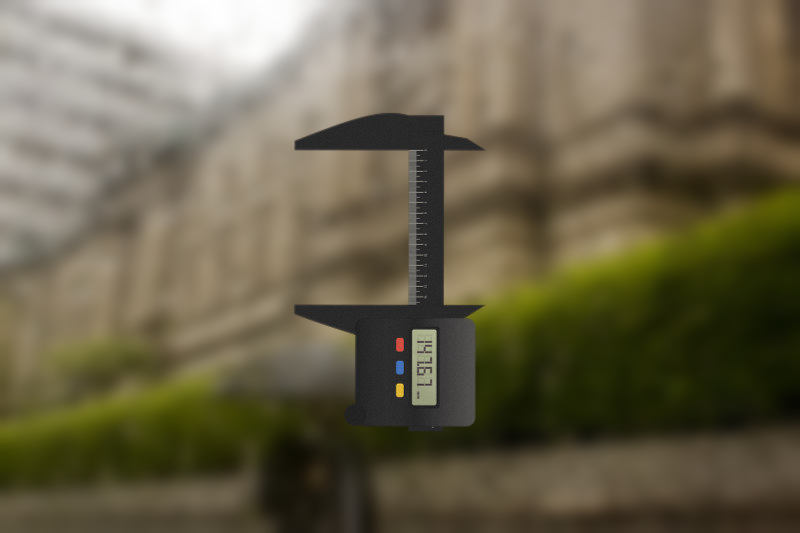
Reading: 147.67mm
